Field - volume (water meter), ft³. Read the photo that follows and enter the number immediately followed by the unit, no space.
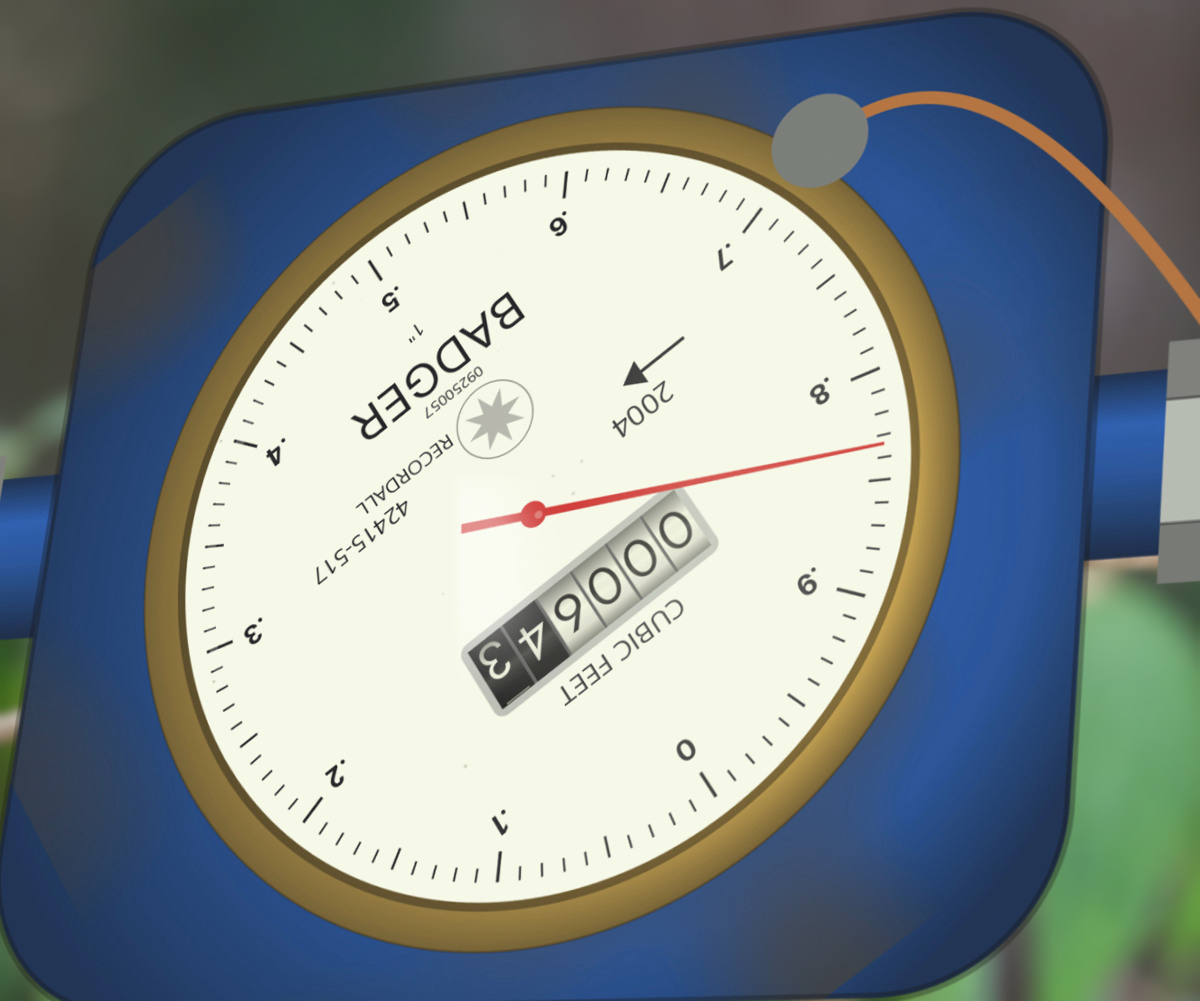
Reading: 642.83ft³
